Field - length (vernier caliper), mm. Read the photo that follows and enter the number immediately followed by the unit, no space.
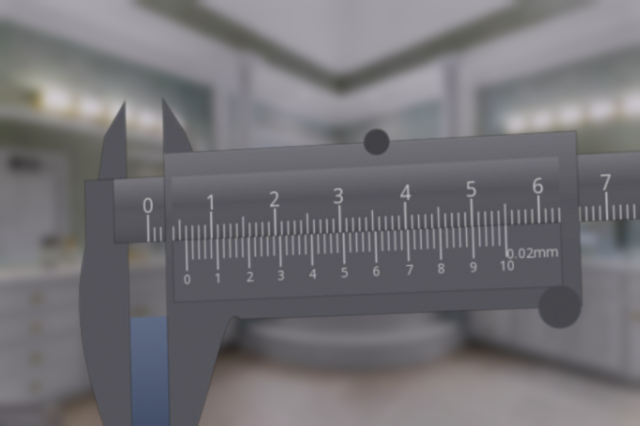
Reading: 6.0mm
